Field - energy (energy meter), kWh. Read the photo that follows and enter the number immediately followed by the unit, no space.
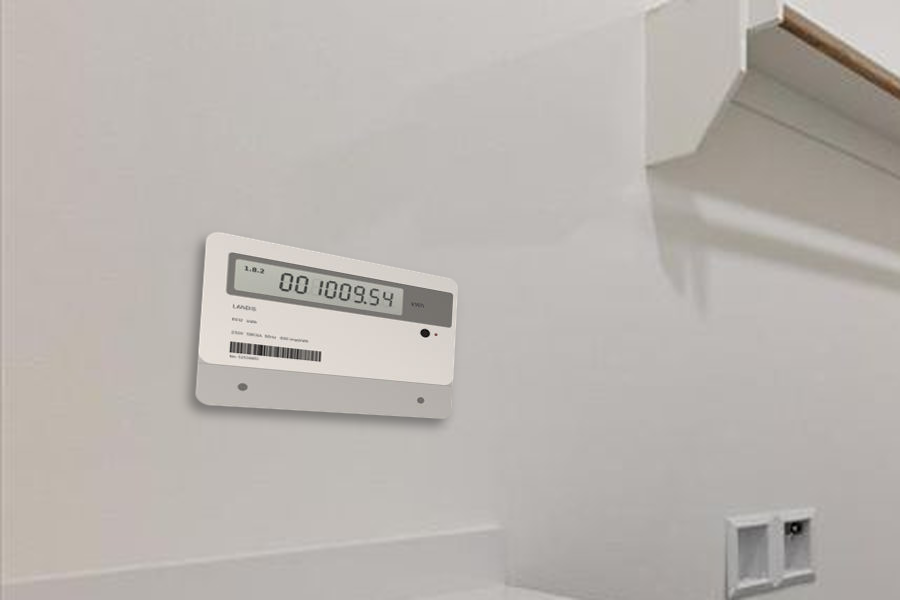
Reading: 1009.54kWh
